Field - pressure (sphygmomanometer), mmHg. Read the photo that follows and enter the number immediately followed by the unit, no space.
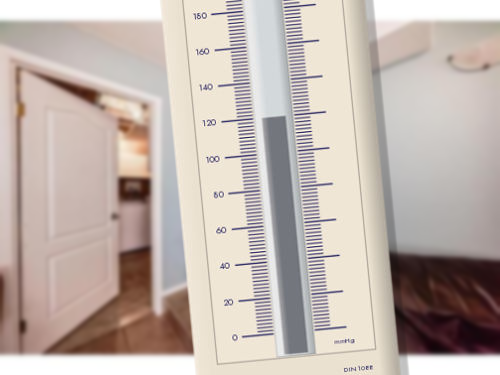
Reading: 120mmHg
